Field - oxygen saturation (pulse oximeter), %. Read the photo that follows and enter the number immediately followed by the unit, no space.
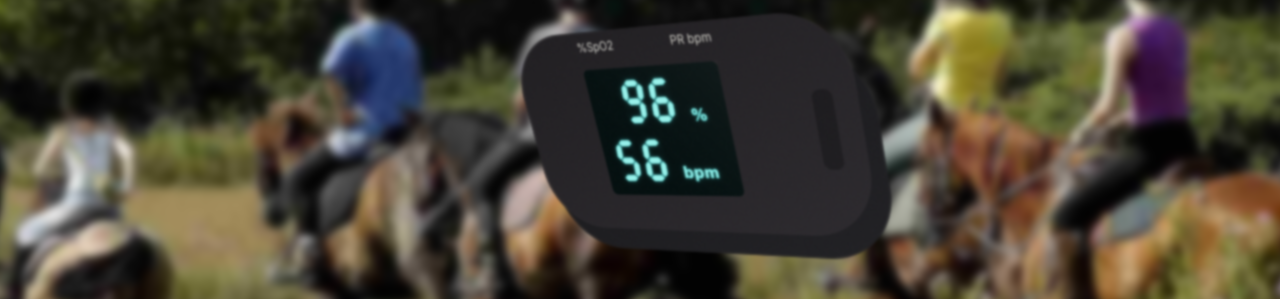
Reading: 96%
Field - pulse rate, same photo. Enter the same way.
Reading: 56bpm
